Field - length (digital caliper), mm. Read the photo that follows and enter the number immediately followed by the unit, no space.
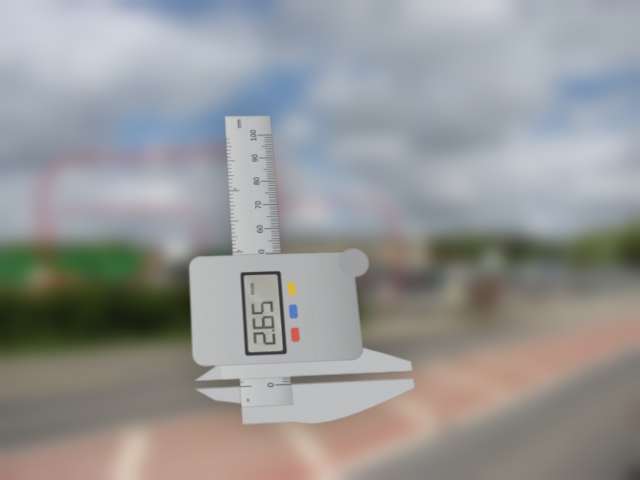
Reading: 2.65mm
